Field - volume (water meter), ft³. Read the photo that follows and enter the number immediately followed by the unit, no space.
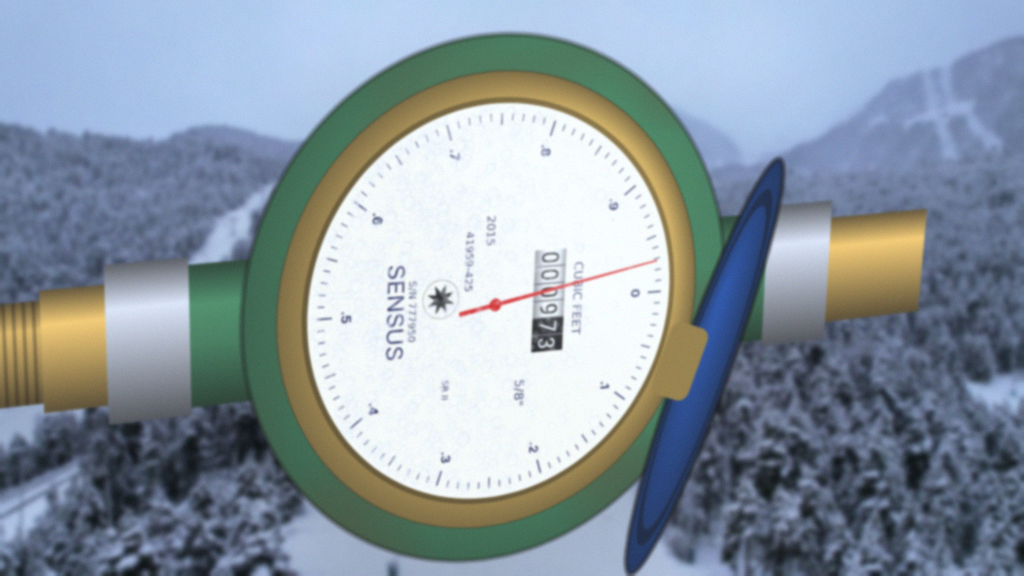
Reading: 972.97ft³
